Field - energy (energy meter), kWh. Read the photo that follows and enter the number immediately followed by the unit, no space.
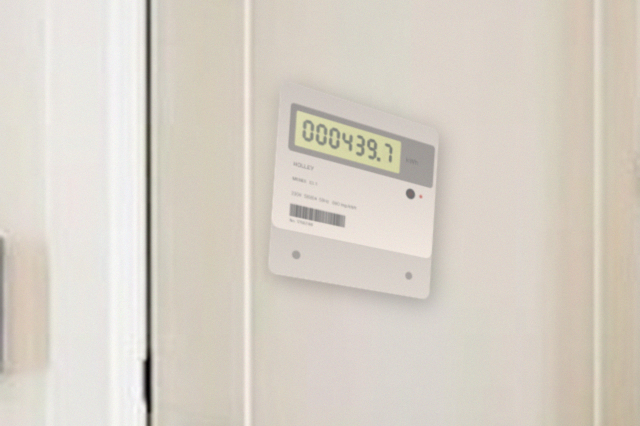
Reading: 439.7kWh
